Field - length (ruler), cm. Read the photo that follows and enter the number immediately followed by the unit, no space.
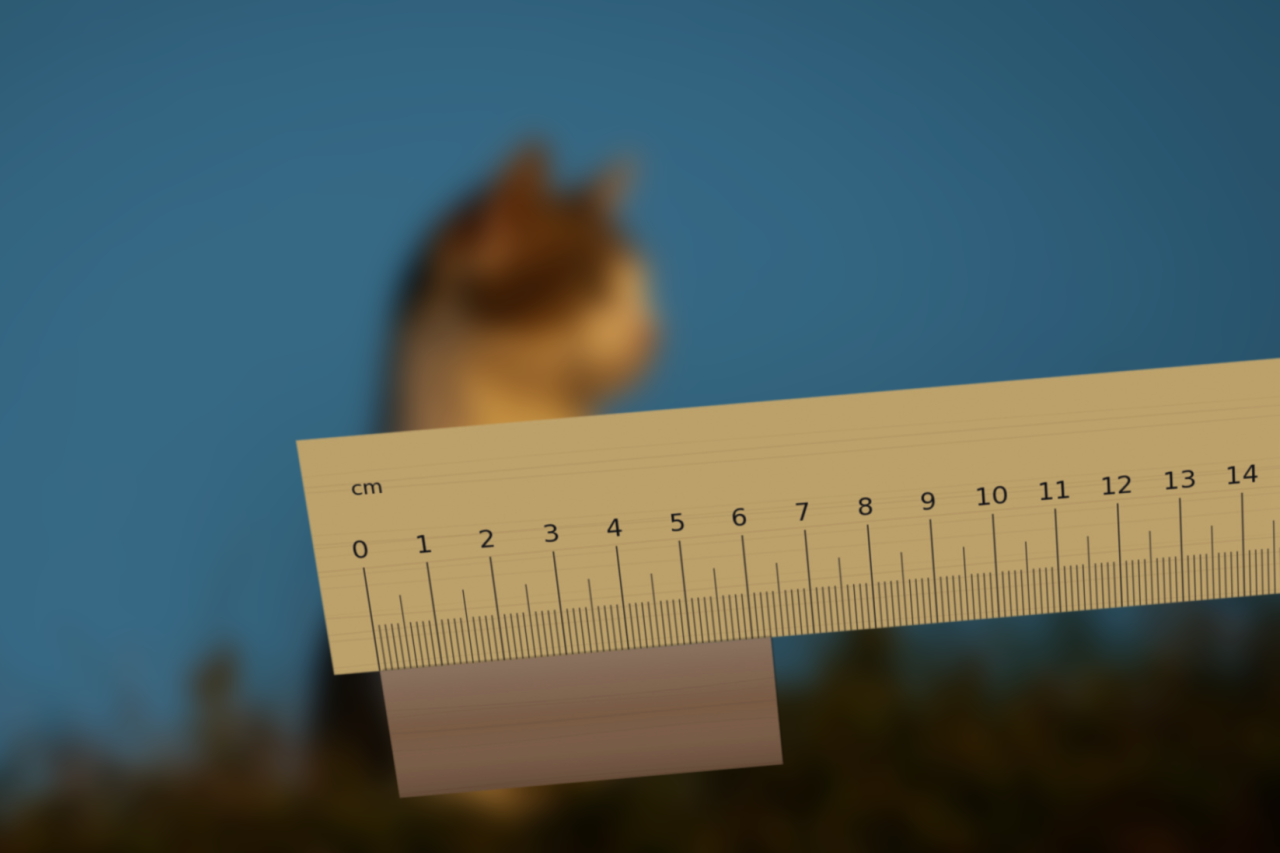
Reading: 6.3cm
